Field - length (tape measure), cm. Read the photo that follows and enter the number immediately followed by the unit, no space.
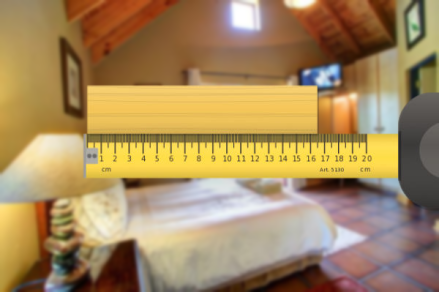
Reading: 16.5cm
